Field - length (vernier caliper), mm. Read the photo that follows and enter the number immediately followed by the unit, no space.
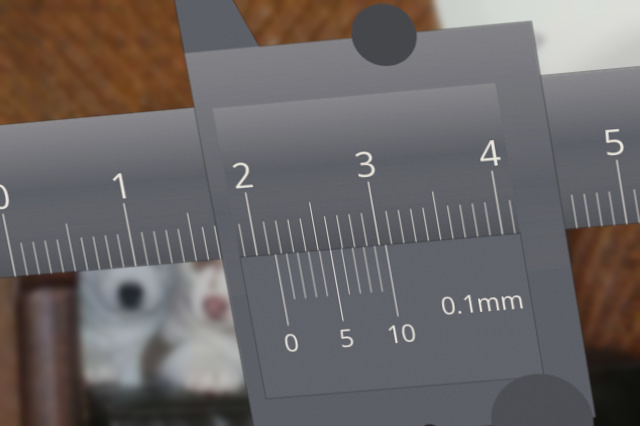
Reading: 21.5mm
